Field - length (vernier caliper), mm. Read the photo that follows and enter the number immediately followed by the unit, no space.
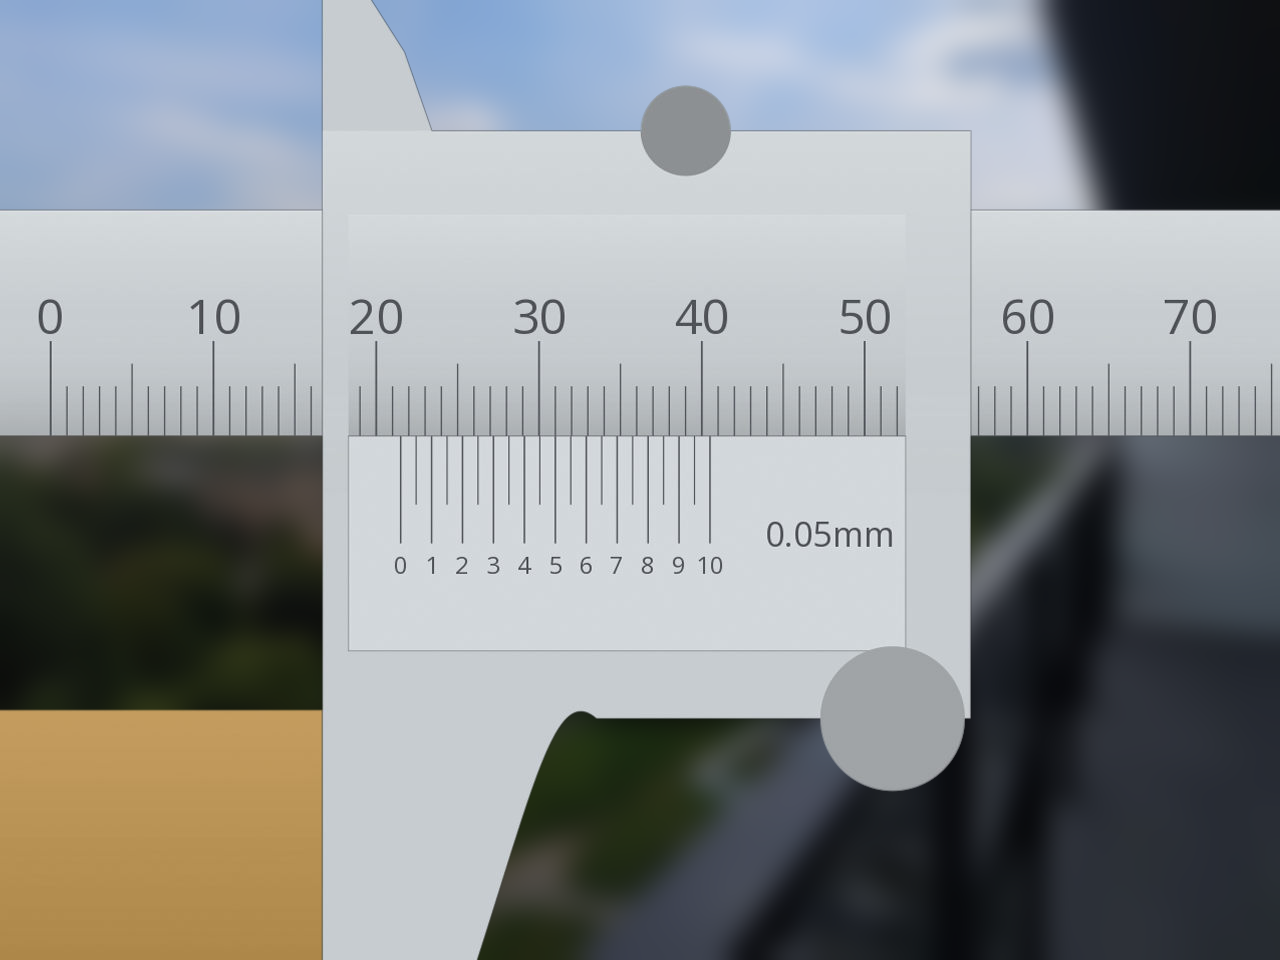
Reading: 21.5mm
